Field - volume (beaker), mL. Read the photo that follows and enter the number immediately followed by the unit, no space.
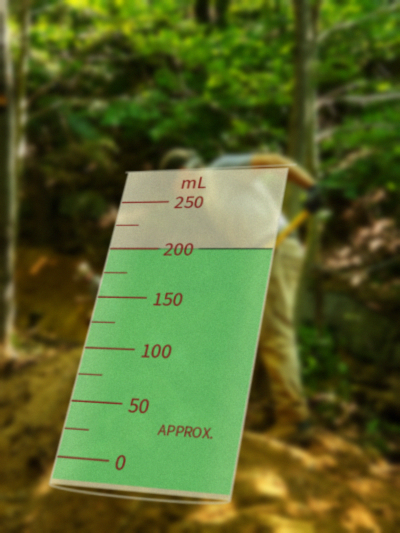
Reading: 200mL
